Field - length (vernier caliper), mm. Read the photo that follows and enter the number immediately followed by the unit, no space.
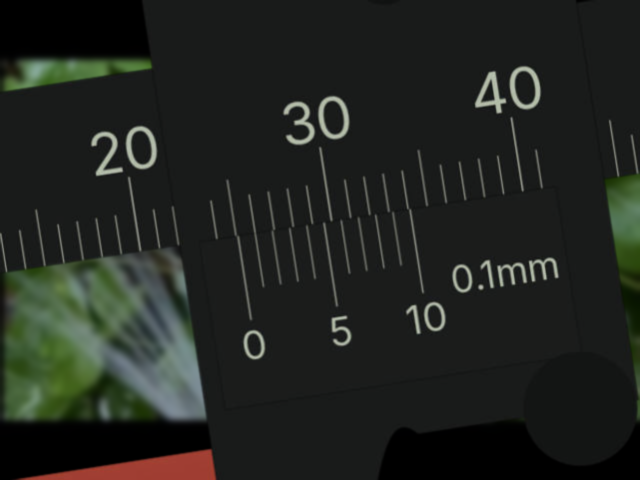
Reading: 25.1mm
